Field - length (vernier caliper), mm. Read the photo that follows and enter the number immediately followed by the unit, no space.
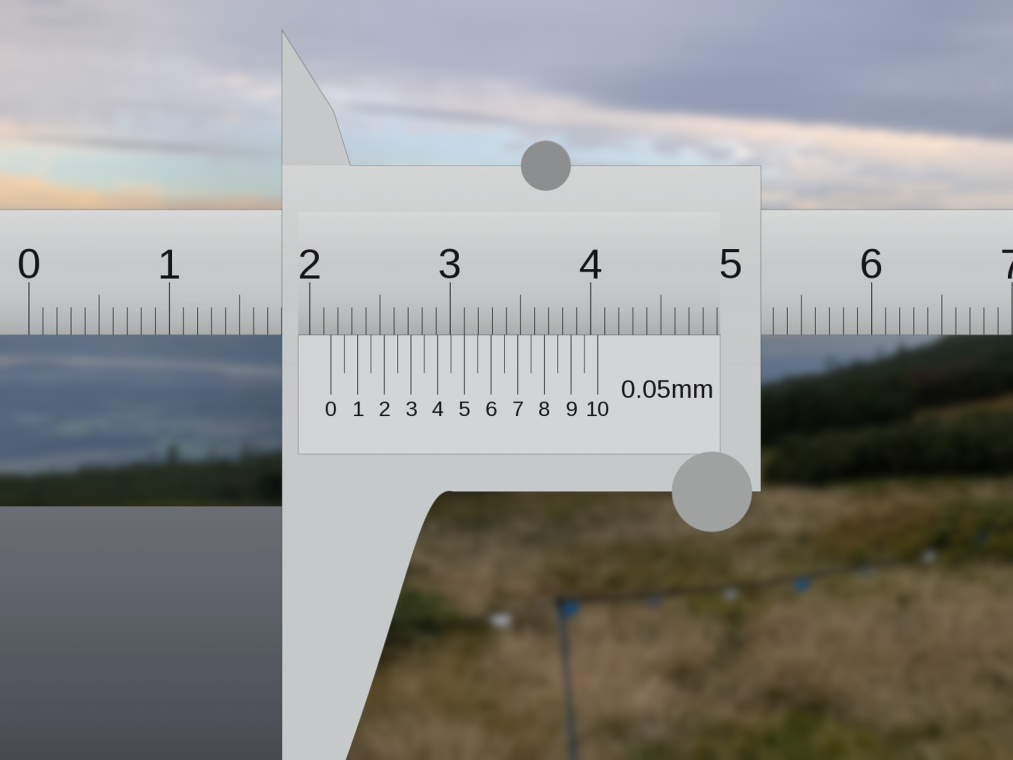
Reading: 21.5mm
